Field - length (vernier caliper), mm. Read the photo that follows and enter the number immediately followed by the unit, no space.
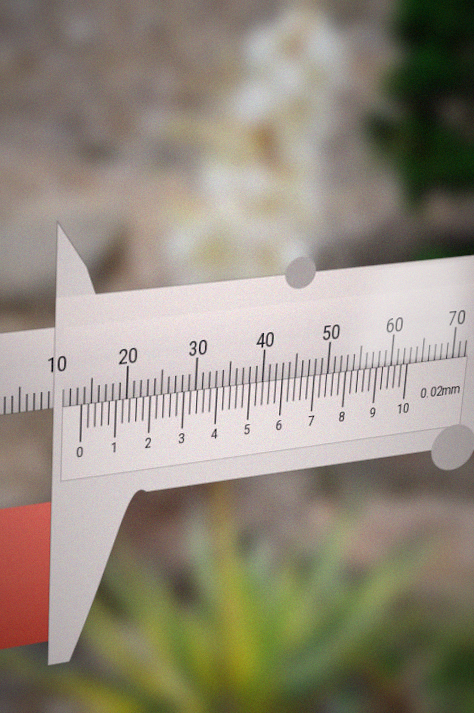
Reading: 13.6mm
